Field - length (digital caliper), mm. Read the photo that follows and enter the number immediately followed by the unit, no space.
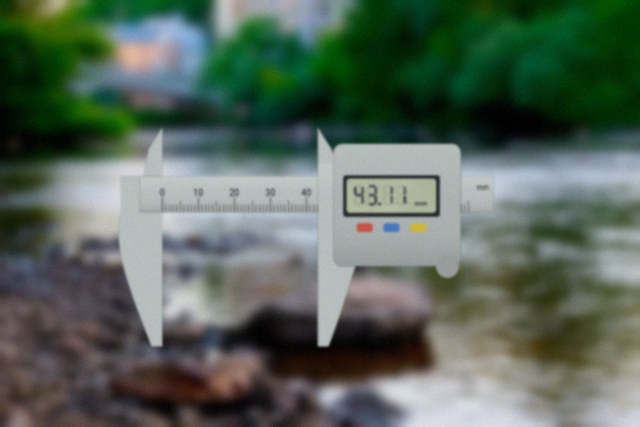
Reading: 43.11mm
